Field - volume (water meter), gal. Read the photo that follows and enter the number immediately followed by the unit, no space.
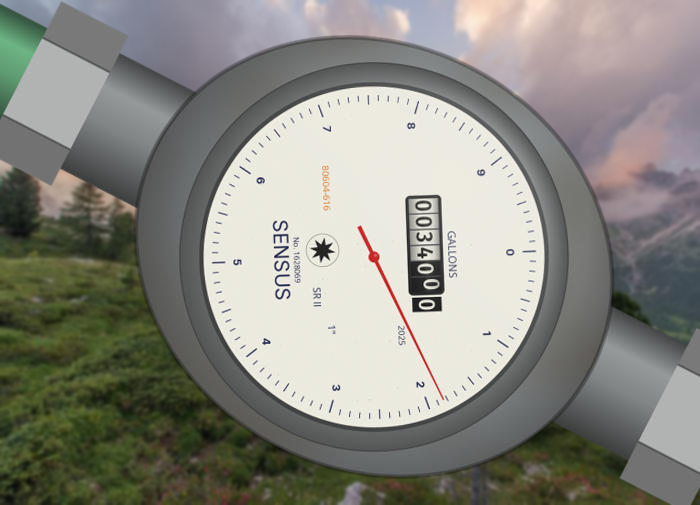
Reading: 34001.8gal
